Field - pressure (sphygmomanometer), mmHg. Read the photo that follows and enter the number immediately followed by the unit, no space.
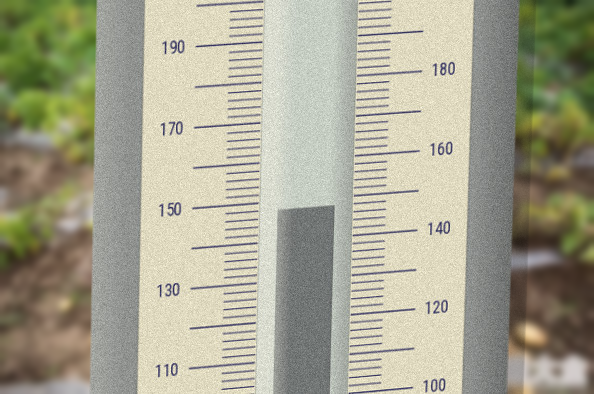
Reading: 148mmHg
